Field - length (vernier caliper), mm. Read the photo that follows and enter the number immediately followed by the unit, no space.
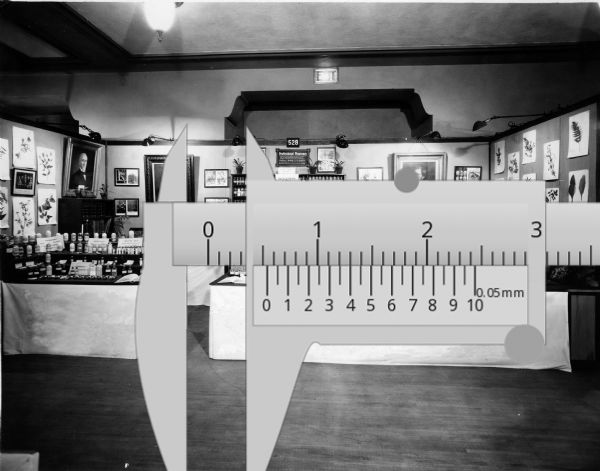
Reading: 5.4mm
